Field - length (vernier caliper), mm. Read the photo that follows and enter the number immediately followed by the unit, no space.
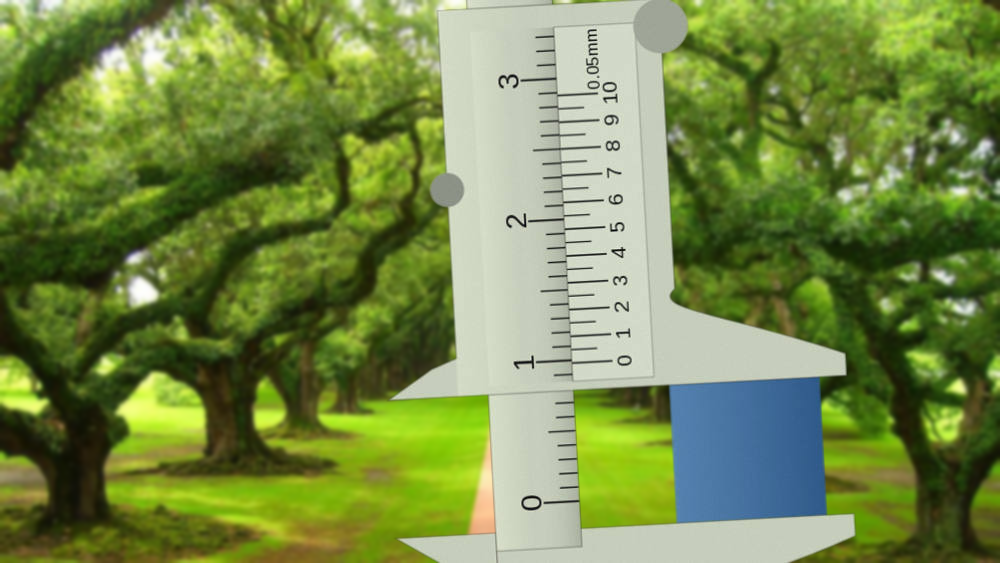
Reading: 9.8mm
